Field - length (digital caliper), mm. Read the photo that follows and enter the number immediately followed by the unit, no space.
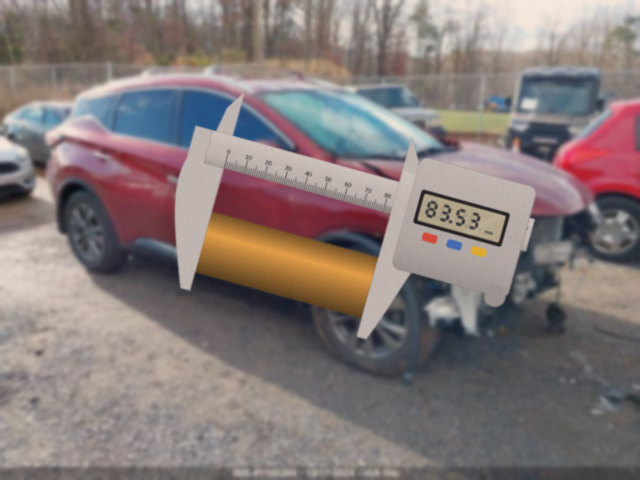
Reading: 83.53mm
